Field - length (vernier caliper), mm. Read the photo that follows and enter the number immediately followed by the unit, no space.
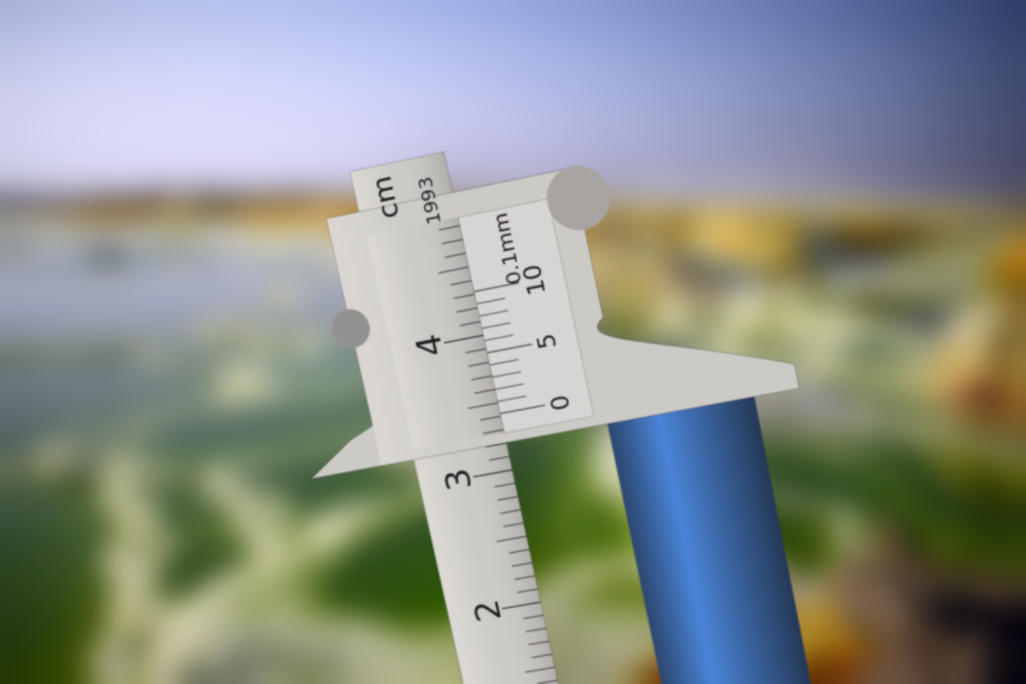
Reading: 34.2mm
